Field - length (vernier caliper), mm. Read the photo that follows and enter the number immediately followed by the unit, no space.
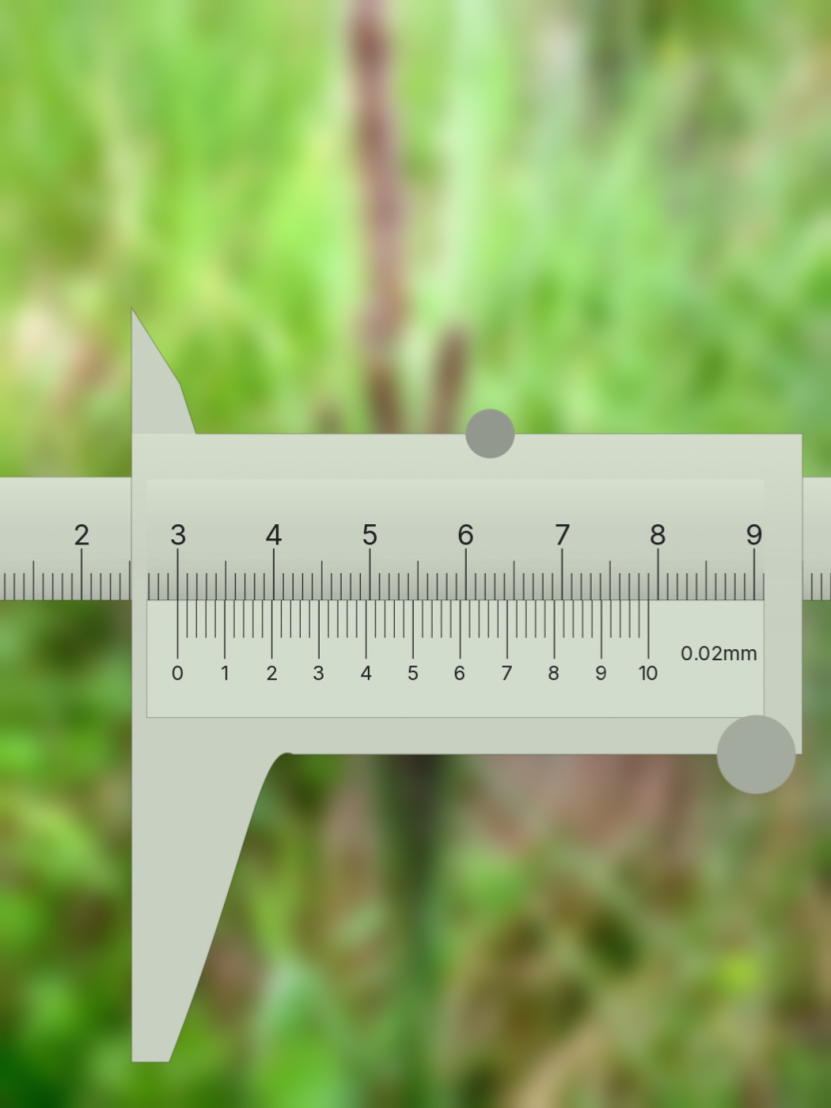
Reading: 30.0mm
